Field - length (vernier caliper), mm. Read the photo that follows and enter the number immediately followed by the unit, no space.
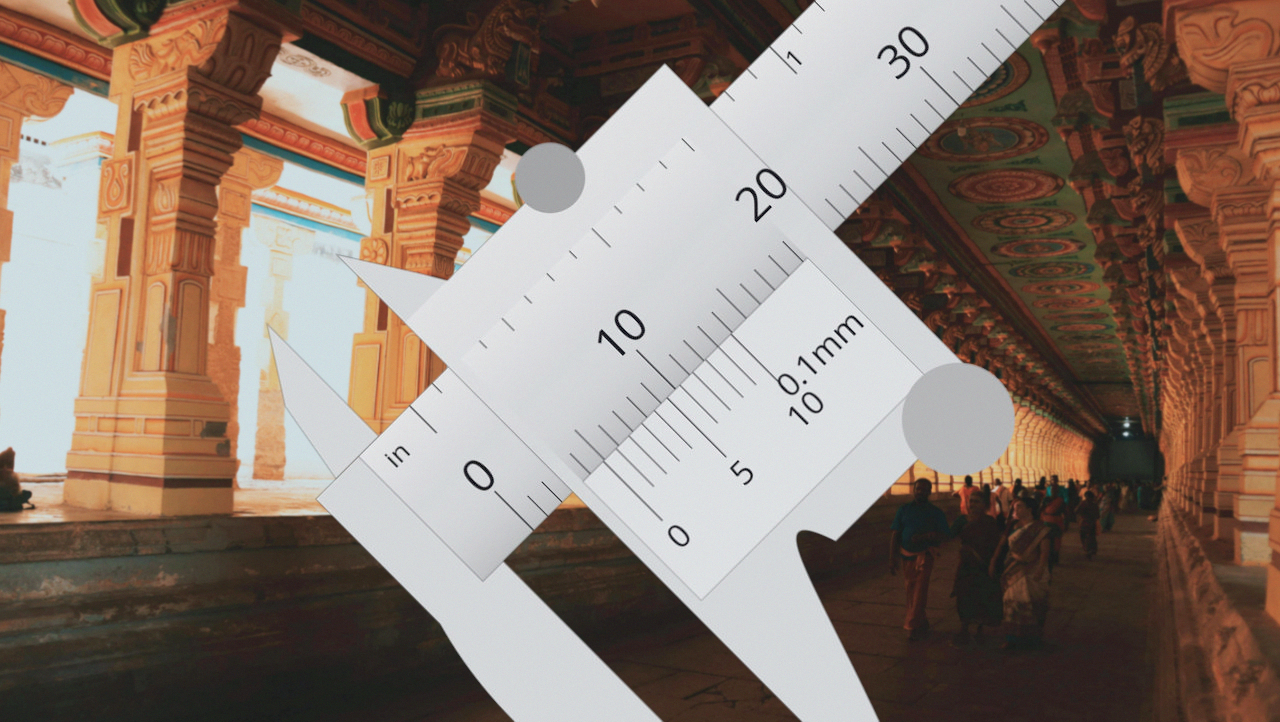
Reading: 4.9mm
